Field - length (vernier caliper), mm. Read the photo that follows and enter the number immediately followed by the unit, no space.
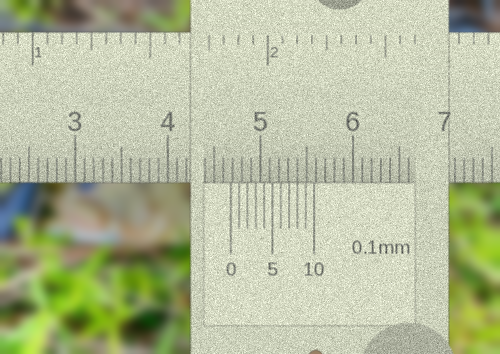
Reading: 46.8mm
